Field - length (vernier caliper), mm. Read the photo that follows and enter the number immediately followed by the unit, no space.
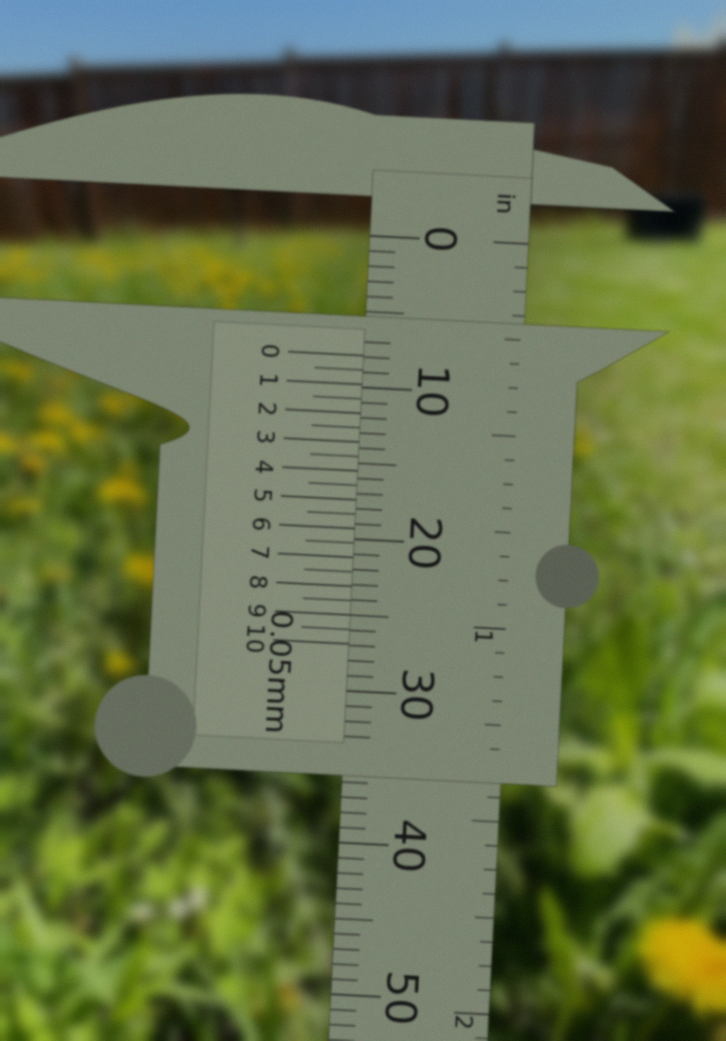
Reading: 7.9mm
